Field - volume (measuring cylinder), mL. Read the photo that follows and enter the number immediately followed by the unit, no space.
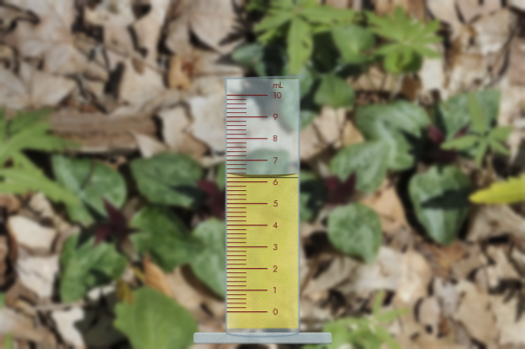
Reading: 6.2mL
